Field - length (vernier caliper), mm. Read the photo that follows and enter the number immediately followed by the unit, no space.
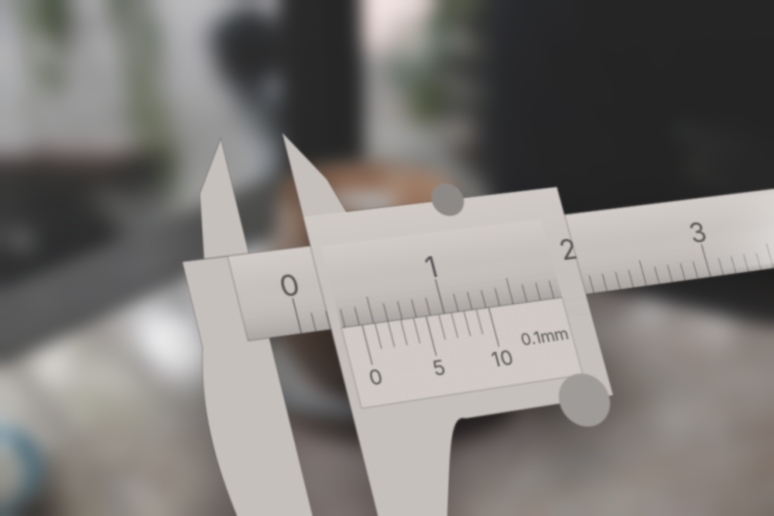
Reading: 4.2mm
